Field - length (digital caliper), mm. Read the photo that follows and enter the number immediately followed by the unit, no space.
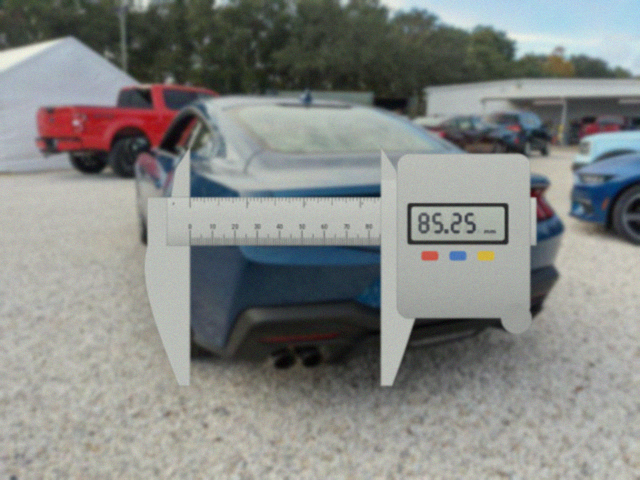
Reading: 85.25mm
